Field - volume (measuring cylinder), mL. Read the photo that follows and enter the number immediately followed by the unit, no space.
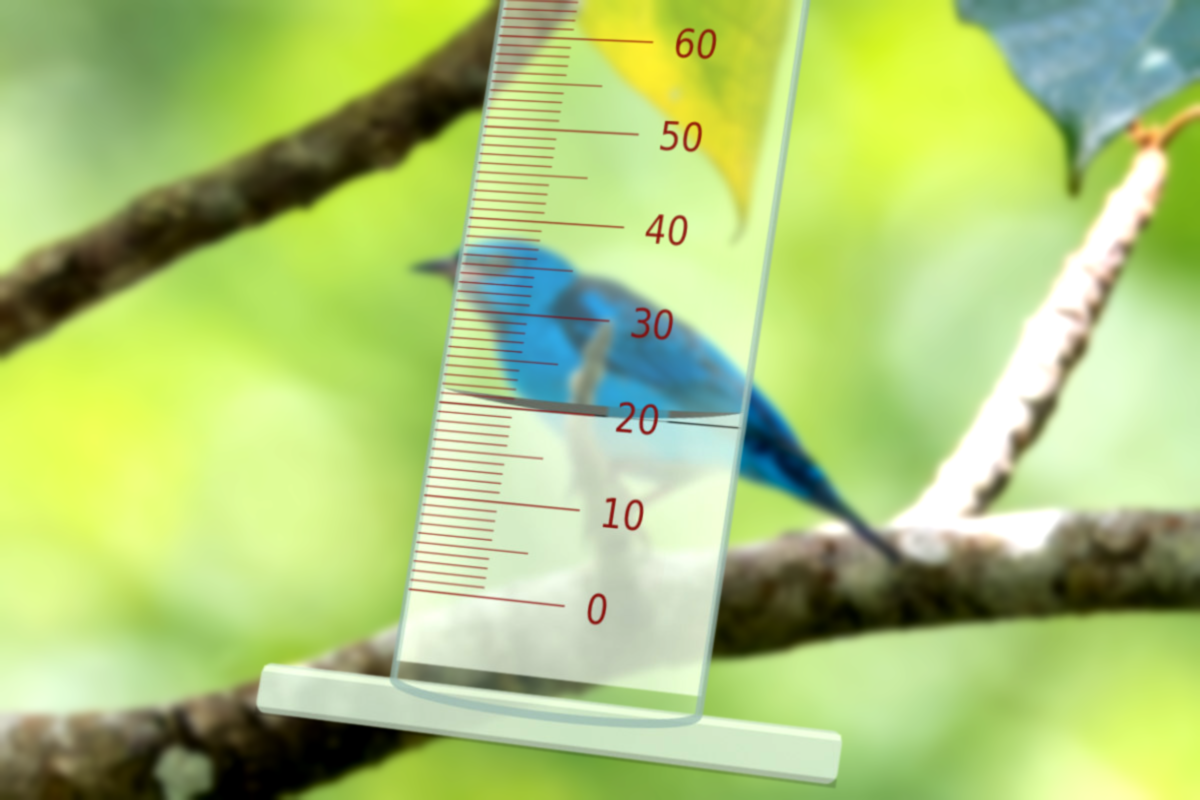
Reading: 20mL
